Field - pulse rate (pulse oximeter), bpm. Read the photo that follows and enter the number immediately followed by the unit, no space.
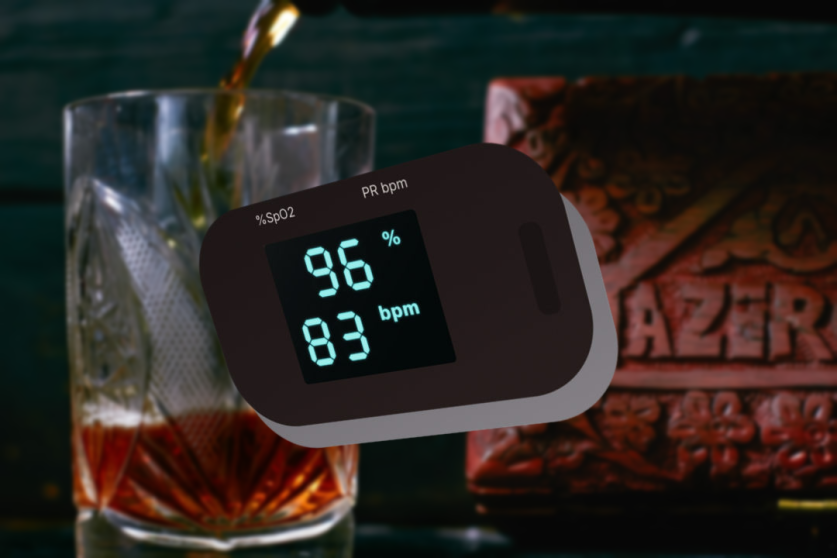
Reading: 83bpm
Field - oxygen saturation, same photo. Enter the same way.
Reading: 96%
